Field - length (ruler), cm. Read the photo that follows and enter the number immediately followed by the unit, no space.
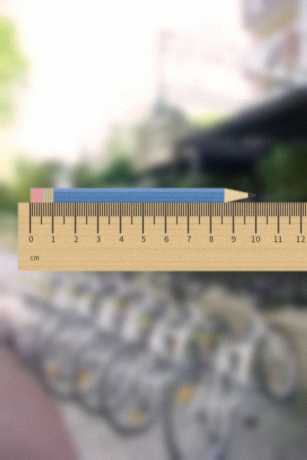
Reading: 10cm
